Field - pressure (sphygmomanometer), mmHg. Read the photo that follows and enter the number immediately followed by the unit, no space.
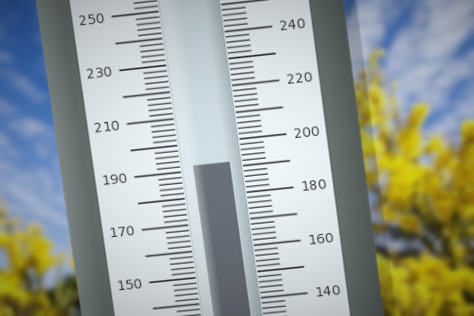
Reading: 192mmHg
